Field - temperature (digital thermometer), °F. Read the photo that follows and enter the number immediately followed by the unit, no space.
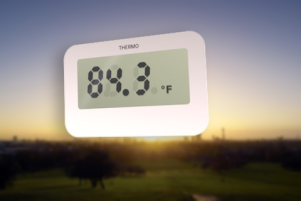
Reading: 84.3°F
